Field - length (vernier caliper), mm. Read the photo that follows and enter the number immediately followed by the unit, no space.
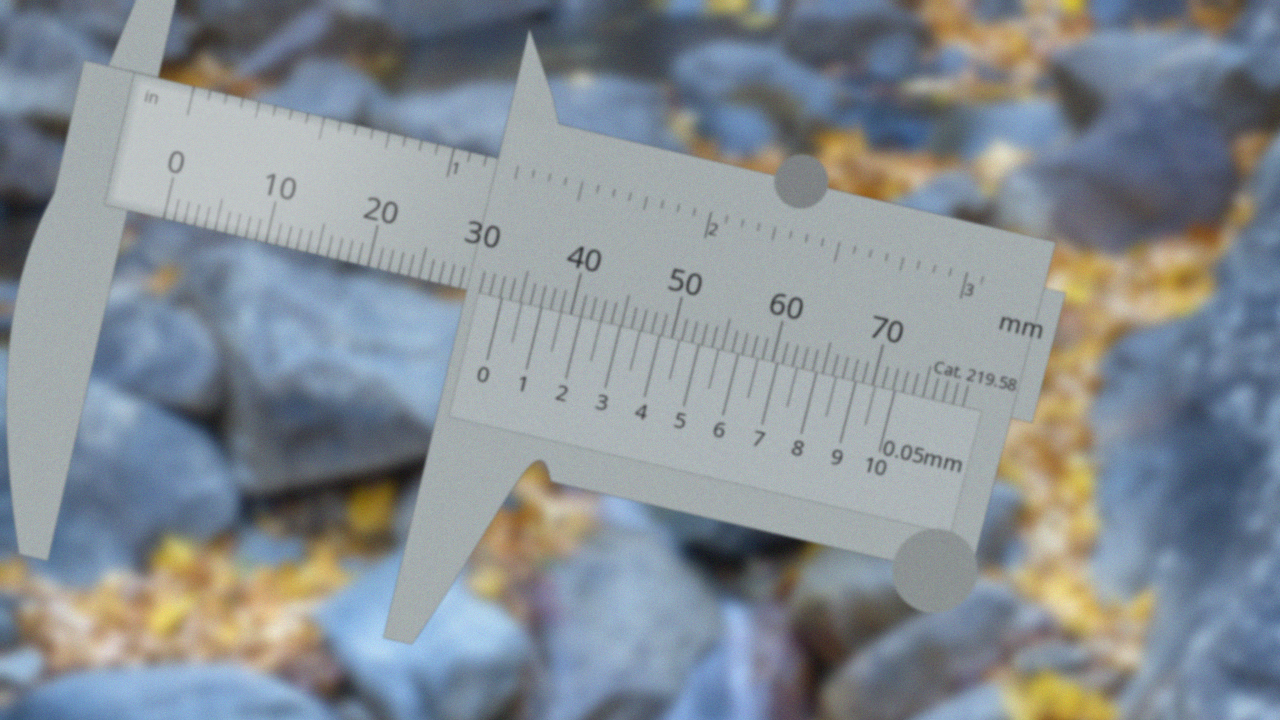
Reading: 33.2mm
